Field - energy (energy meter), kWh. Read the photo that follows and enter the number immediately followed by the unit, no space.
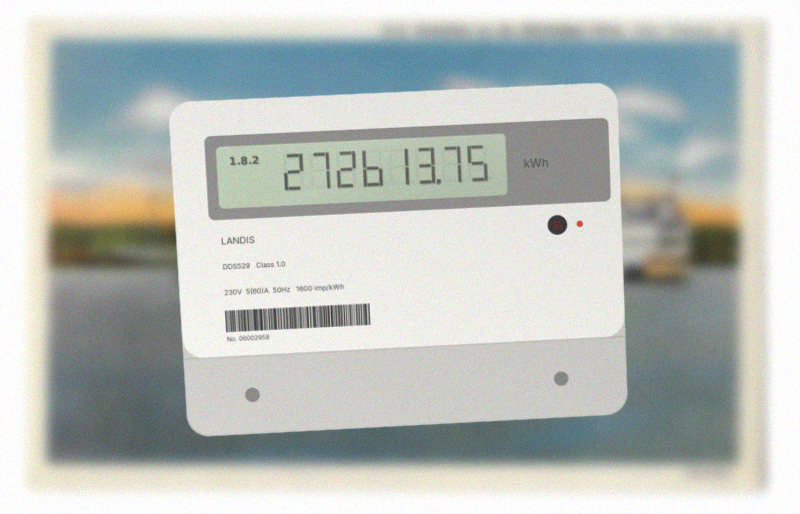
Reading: 272613.75kWh
